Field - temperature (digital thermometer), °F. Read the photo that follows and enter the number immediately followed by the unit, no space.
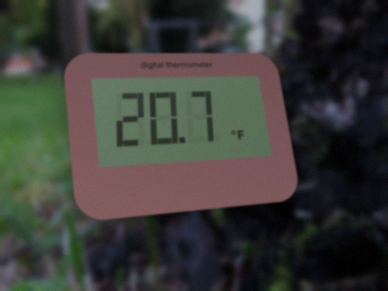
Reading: 20.7°F
